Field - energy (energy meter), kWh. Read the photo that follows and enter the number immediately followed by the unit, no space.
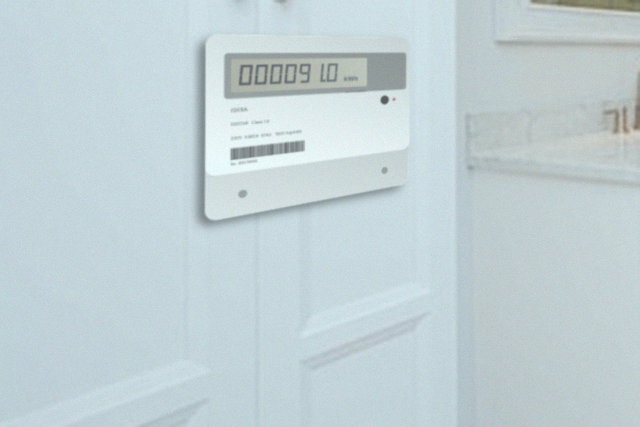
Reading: 91.0kWh
